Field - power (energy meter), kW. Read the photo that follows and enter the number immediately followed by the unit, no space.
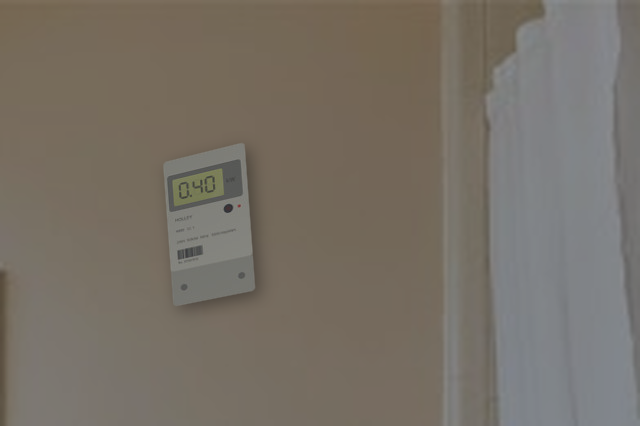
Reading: 0.40kW
